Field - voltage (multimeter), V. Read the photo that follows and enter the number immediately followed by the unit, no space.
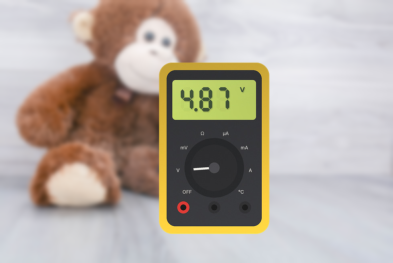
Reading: 4.87V
